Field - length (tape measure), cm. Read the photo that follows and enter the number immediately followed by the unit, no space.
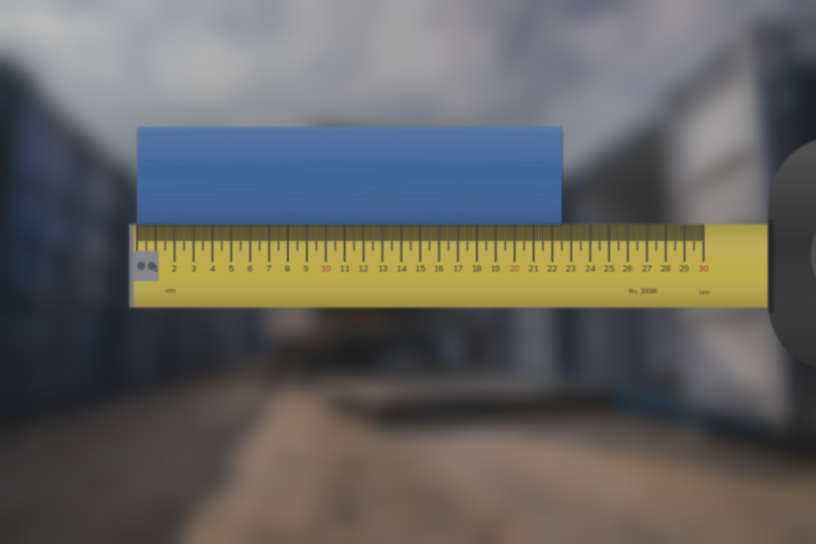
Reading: 22.5cm
